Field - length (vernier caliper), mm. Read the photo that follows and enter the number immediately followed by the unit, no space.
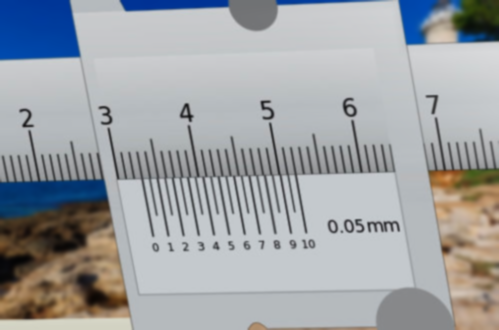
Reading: 33.0mm
